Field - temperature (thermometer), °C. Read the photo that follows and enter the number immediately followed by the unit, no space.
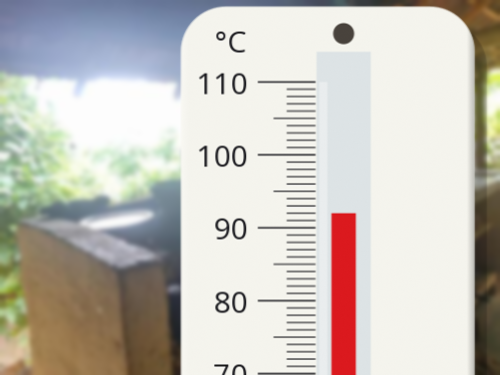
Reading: 92°C
